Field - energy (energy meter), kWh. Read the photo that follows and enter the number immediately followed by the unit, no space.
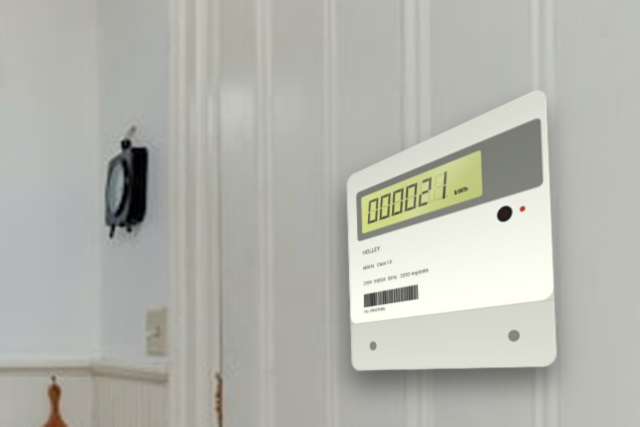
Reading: 21kWh
